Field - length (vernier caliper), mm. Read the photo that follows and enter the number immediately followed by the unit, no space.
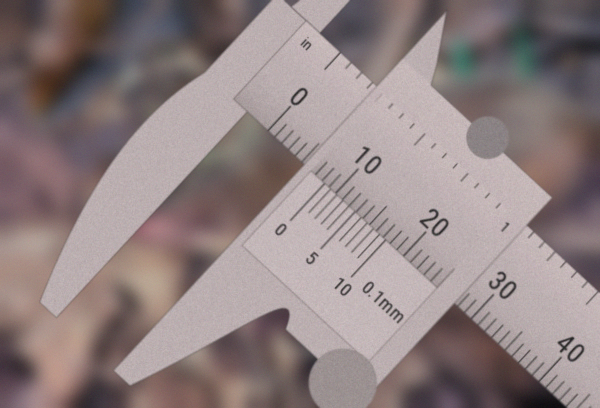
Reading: 8.4mm
